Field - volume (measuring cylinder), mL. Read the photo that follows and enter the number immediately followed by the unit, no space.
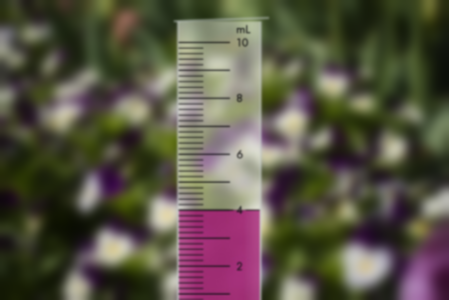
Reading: 4mL
